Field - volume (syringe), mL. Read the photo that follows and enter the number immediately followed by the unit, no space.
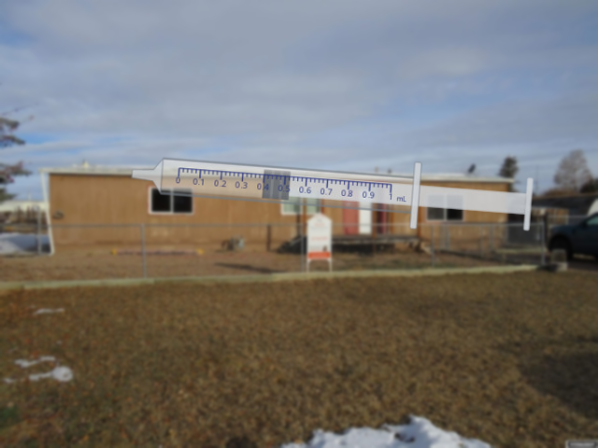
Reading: 0.4mL
